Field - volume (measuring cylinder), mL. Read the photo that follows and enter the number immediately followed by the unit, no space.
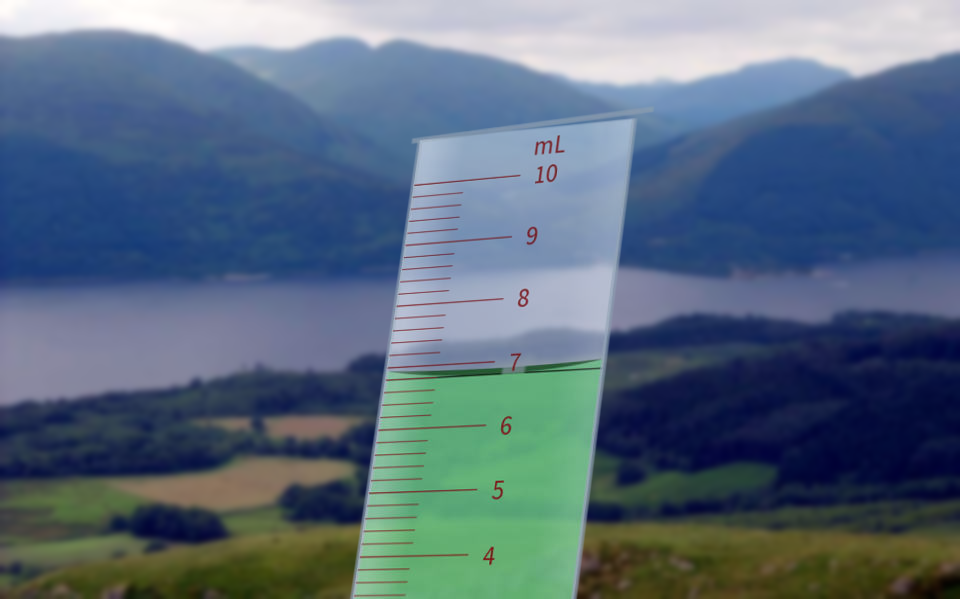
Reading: 6.8mL
